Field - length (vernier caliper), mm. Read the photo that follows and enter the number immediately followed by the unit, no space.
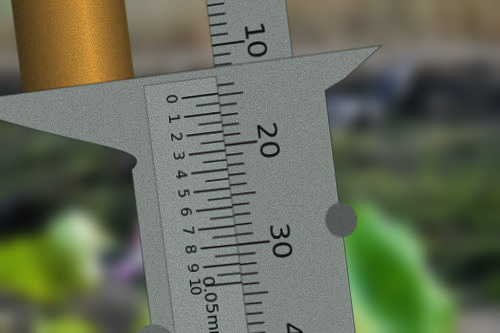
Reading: 14.8mm
